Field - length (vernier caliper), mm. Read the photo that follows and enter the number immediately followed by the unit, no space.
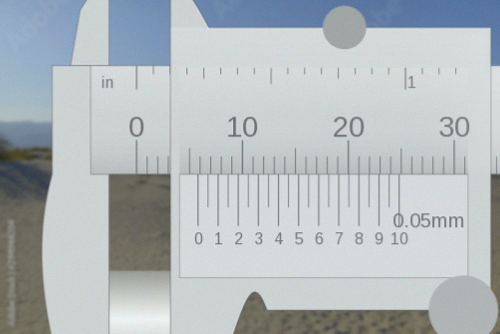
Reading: 5.8mm
